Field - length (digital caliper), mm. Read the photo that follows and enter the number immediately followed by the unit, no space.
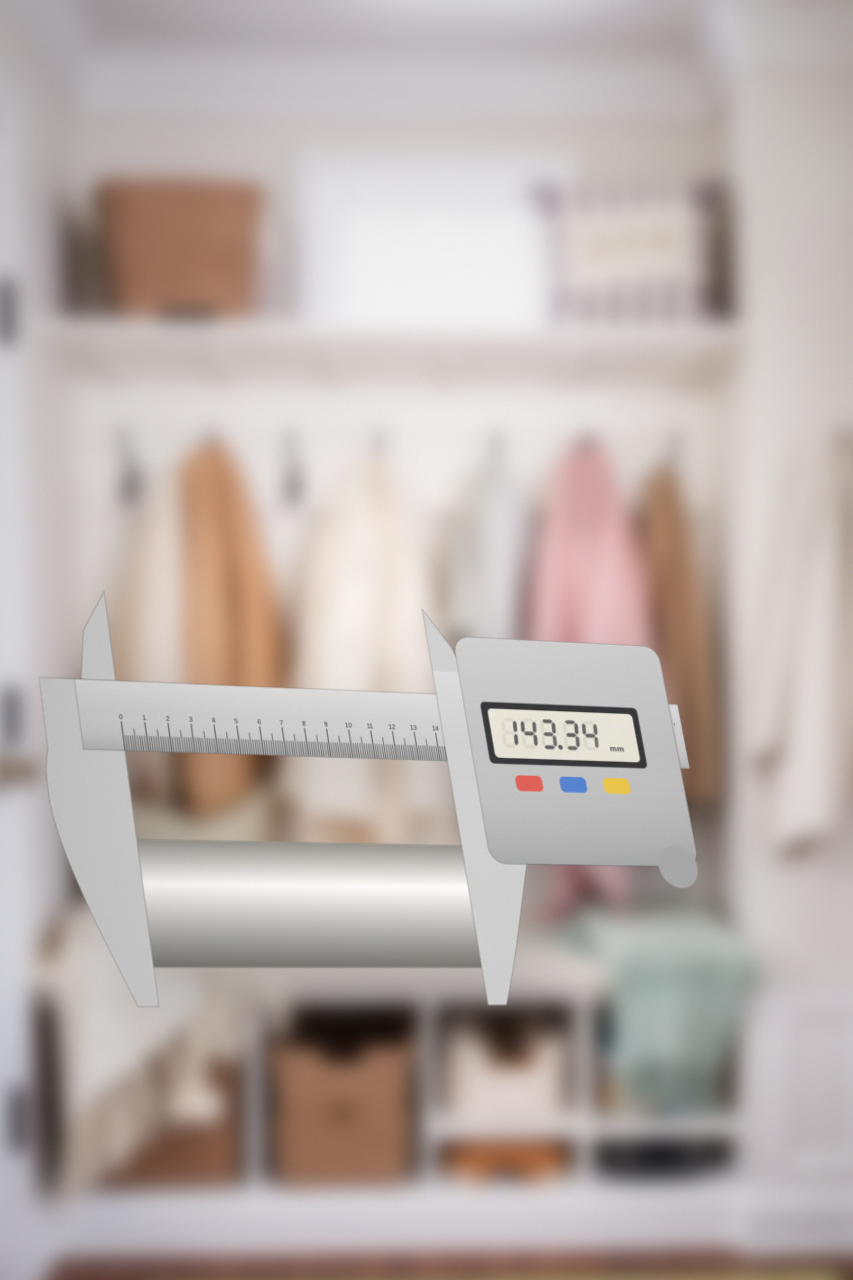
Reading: 143.34mm
